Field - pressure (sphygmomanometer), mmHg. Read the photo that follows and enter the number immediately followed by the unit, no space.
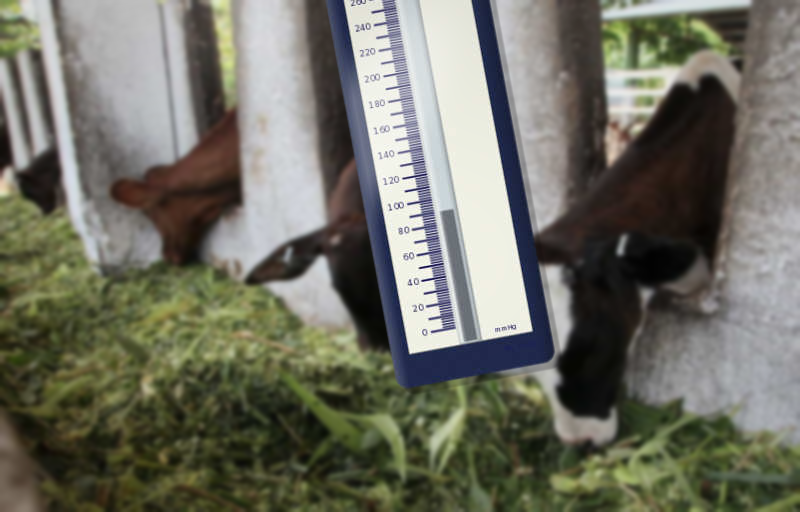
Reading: 90mmHg
